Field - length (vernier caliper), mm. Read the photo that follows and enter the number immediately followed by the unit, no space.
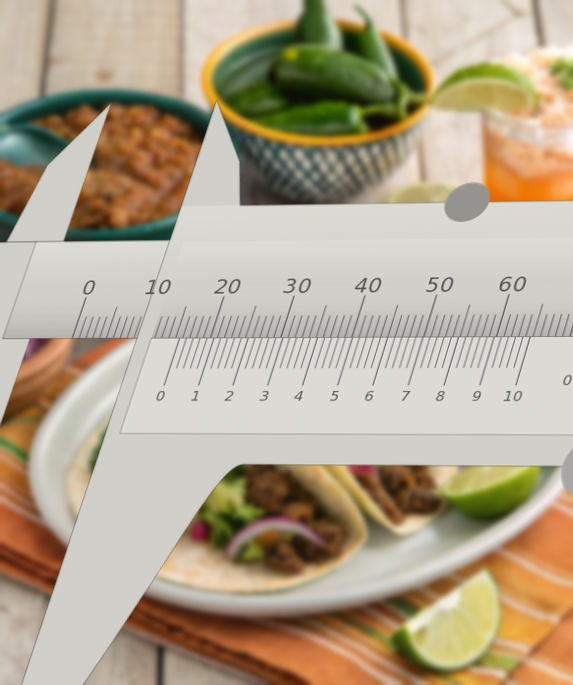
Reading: 15.6mm
